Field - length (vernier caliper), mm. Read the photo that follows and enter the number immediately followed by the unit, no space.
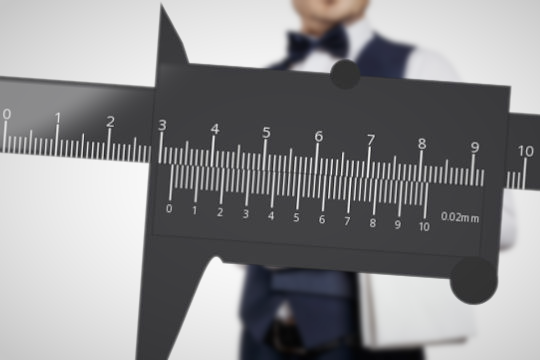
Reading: 32.5mm
